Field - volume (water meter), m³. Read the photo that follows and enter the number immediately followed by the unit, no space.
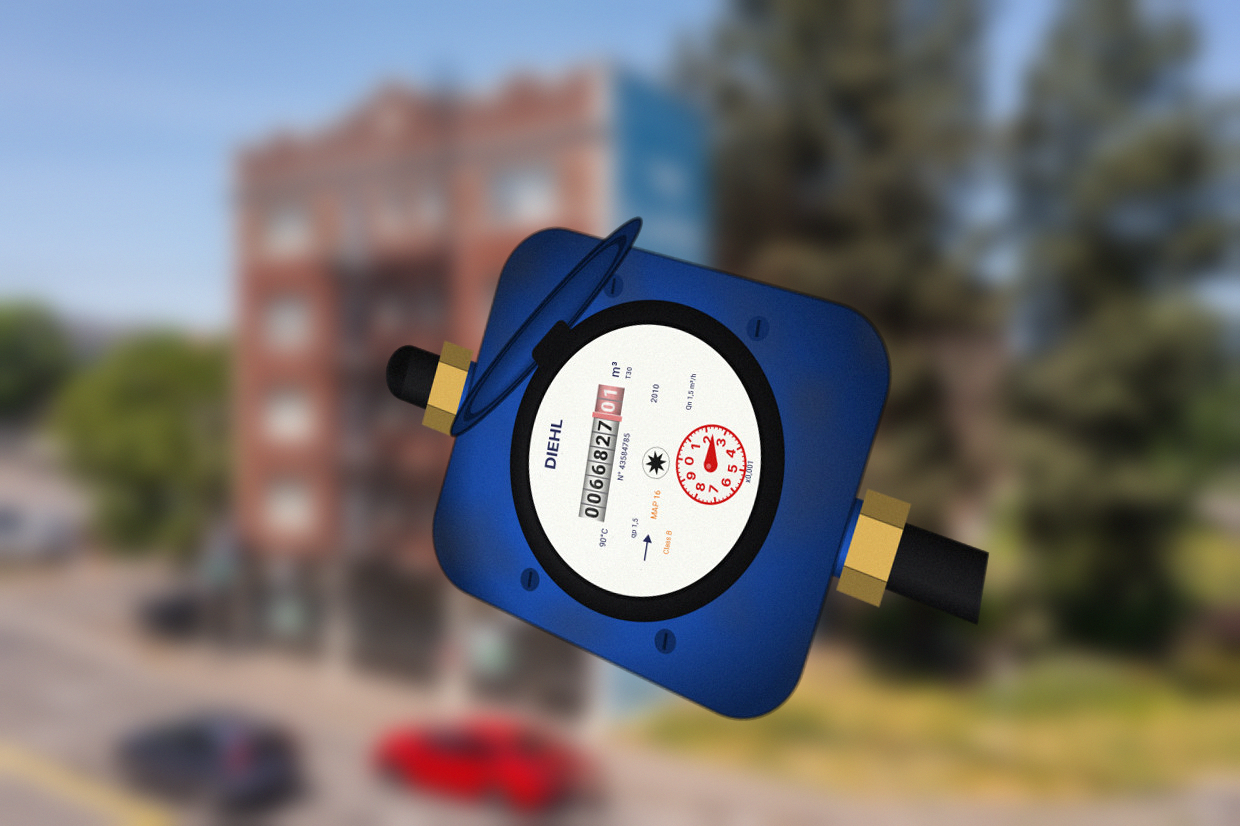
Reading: 66827.012m³
